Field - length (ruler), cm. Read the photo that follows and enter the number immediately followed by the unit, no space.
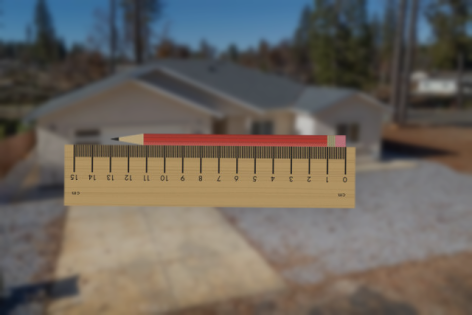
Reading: 13cm
